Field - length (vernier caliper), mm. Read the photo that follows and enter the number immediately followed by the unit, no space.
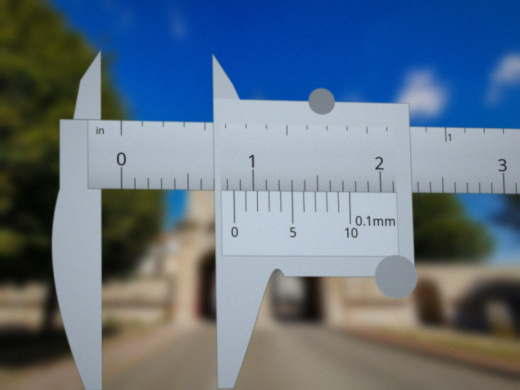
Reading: 8.5mm
